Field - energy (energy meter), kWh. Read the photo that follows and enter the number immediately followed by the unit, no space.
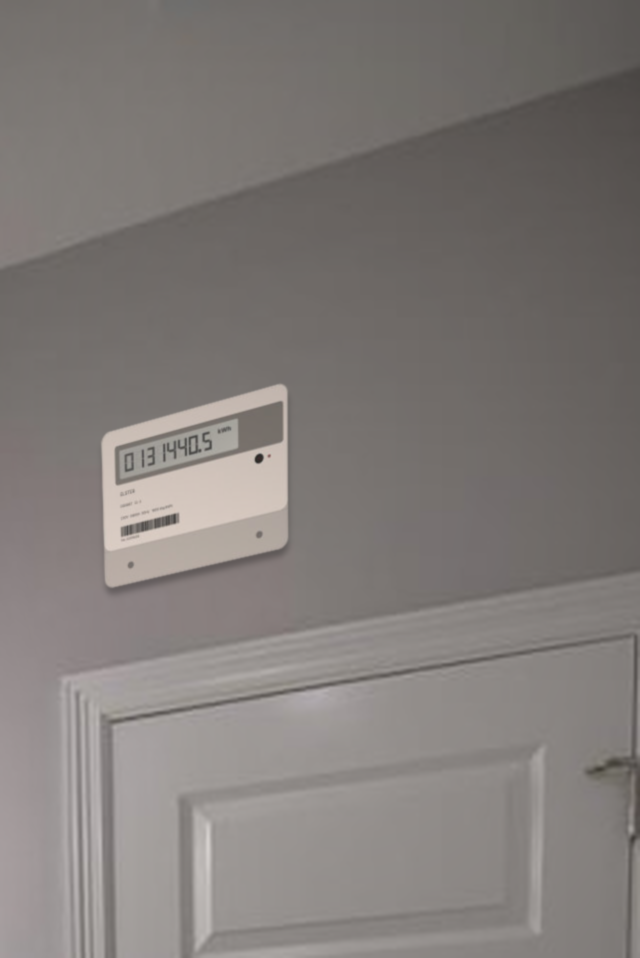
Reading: 131440.5kWh
